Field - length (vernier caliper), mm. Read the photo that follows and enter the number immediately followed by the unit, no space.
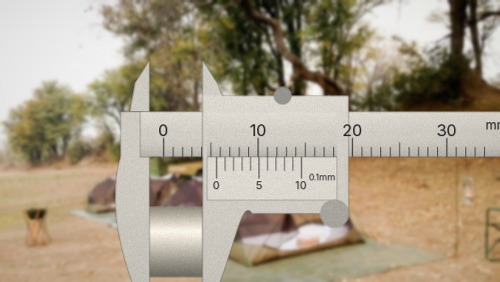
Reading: 5.6mm
